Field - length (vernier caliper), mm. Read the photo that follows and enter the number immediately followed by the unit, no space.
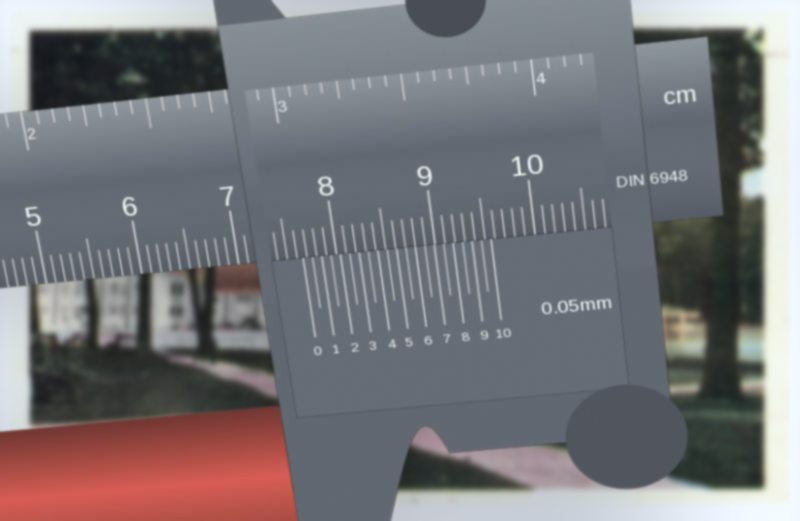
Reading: 76.6mm
